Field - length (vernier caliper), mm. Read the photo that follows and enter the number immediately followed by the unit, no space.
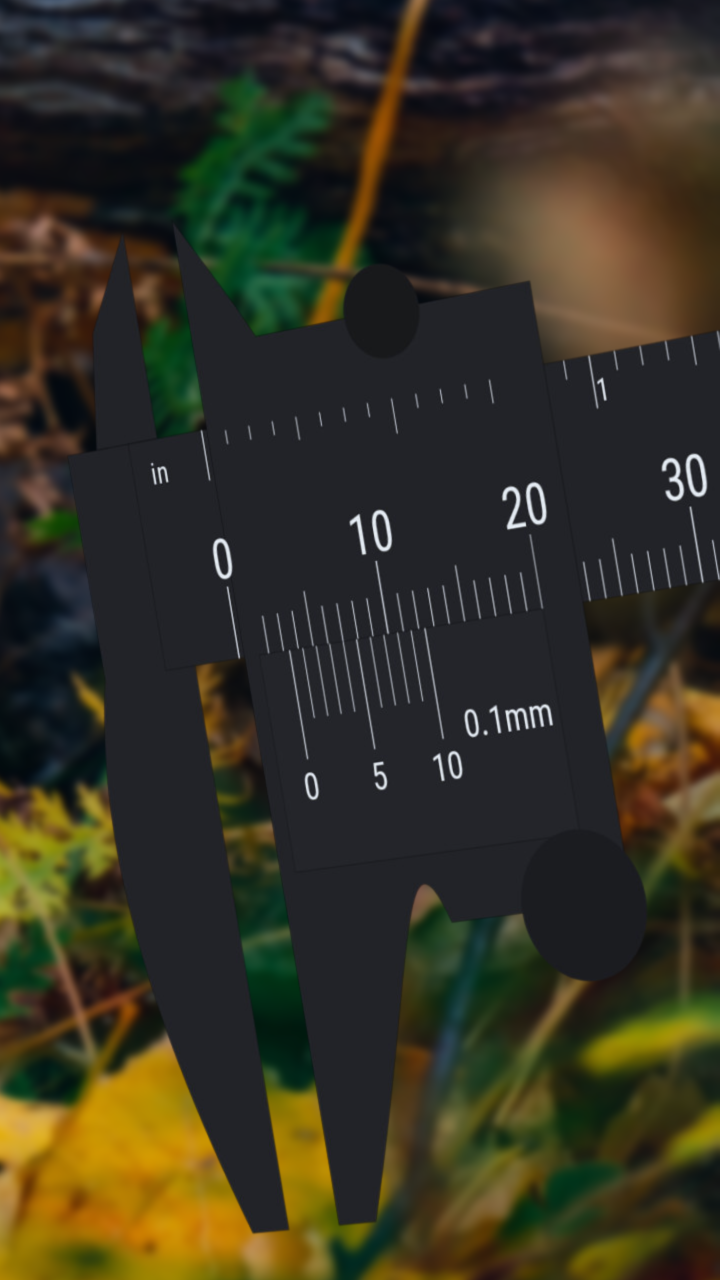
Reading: 3.4mm
